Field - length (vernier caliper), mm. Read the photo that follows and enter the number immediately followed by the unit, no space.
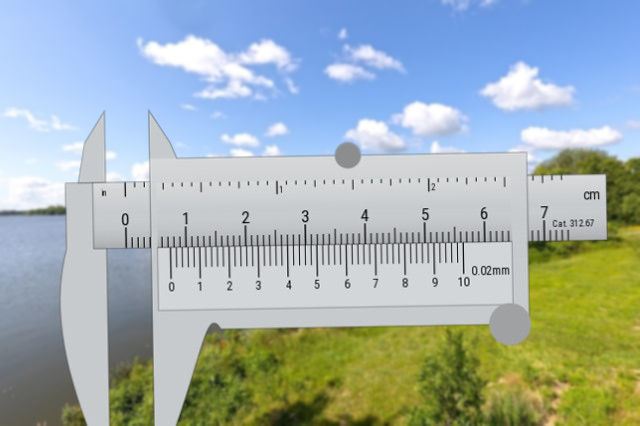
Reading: 7.4mm
